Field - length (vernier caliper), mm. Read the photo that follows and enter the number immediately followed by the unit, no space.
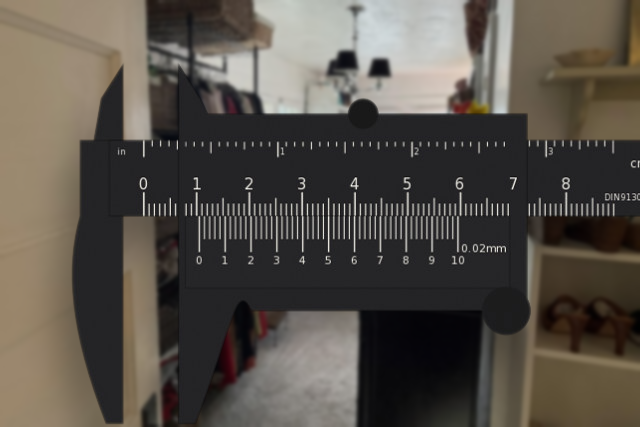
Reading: 10.5mm
